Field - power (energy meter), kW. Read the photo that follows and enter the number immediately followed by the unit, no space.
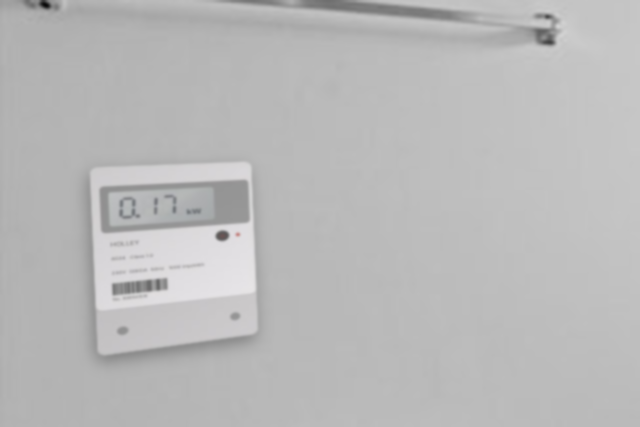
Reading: 0.17kW
